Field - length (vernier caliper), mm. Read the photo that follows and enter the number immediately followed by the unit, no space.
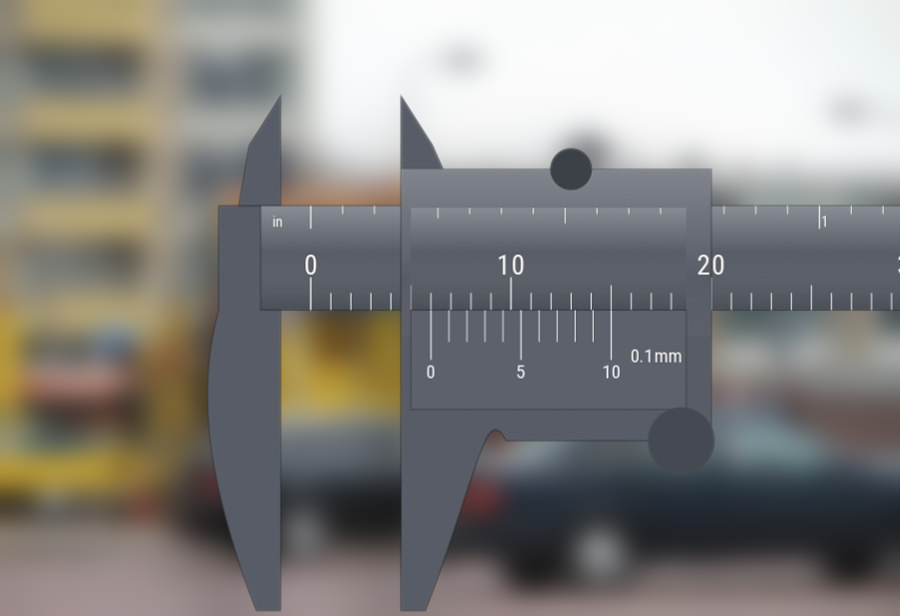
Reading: 6.0mm
